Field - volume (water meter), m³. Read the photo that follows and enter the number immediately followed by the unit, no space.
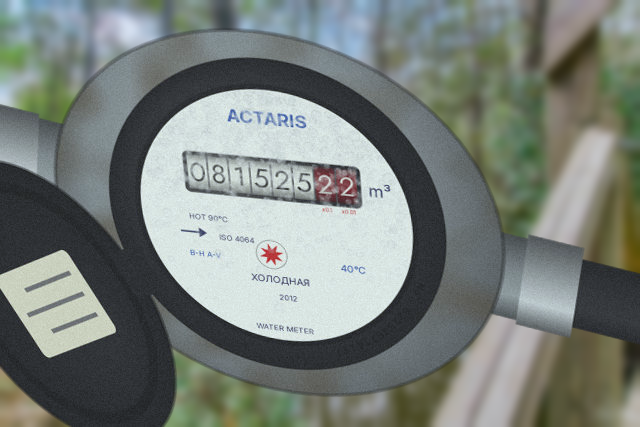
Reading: 81525.22m³
